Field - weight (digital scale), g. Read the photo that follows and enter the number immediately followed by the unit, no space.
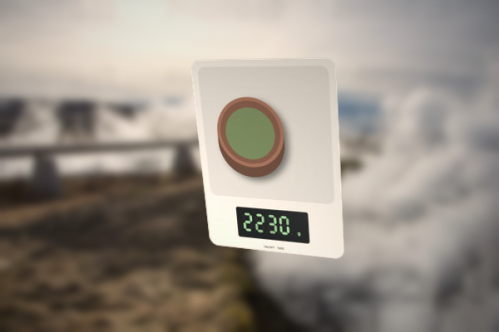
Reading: 2230g
